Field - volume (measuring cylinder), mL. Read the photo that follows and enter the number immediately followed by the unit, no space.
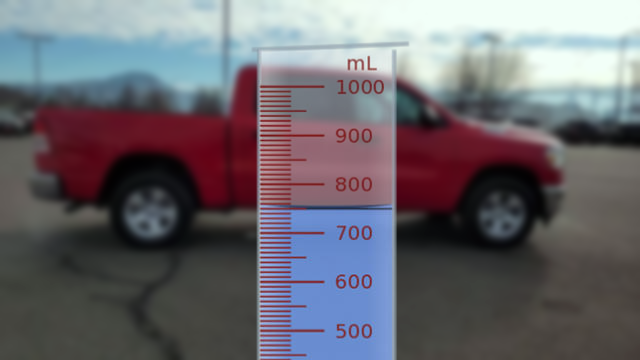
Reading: 750mL
